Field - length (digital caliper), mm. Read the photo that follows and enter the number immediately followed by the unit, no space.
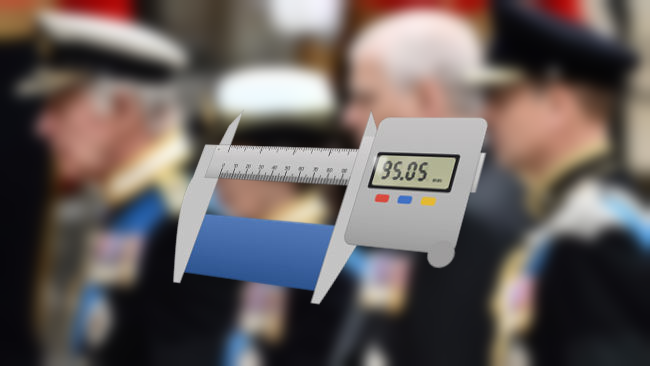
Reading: 95.05mm
